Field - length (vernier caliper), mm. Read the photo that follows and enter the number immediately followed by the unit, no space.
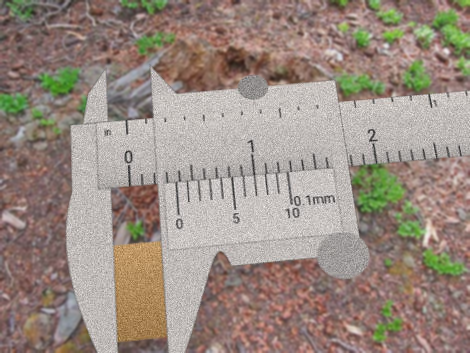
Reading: 3.7mm
